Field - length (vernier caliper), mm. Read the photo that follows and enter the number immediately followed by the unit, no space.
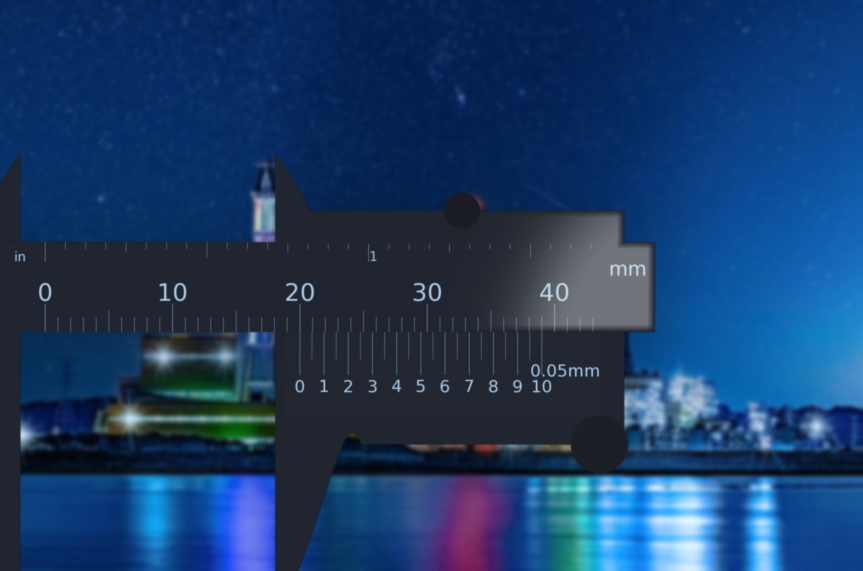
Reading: 20.0mm
